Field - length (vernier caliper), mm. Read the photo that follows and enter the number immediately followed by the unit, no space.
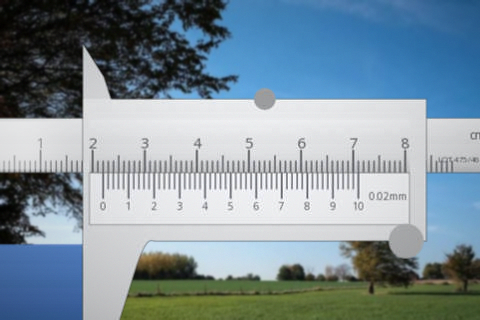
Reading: 22.0mm
